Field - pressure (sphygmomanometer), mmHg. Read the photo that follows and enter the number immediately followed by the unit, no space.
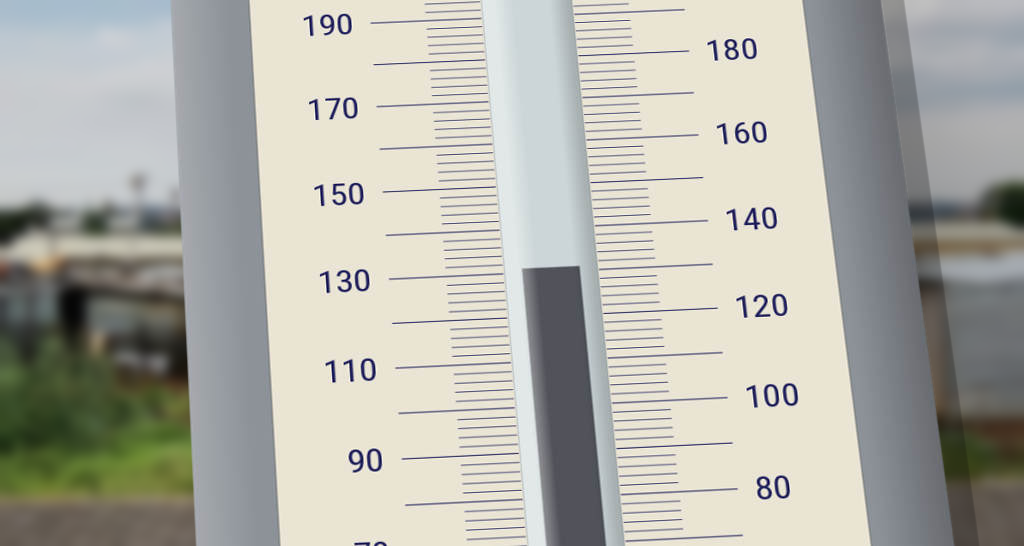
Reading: 131mmHg
